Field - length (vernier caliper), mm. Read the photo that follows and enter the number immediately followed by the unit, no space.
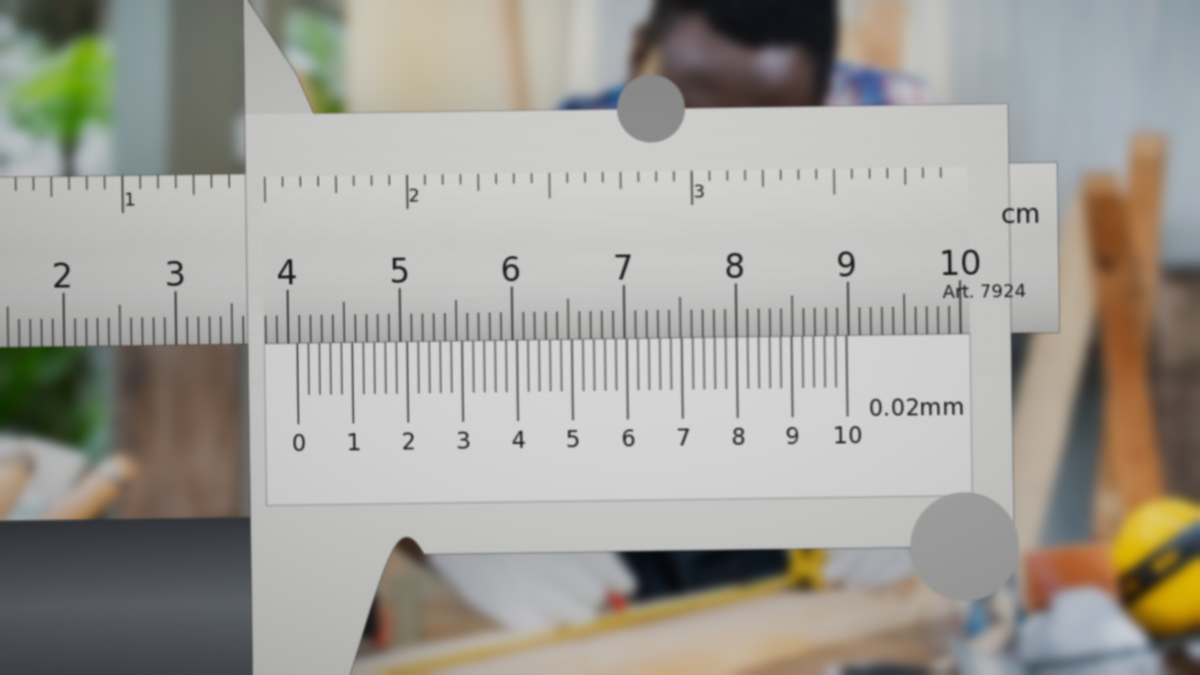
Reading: 40.8mm
